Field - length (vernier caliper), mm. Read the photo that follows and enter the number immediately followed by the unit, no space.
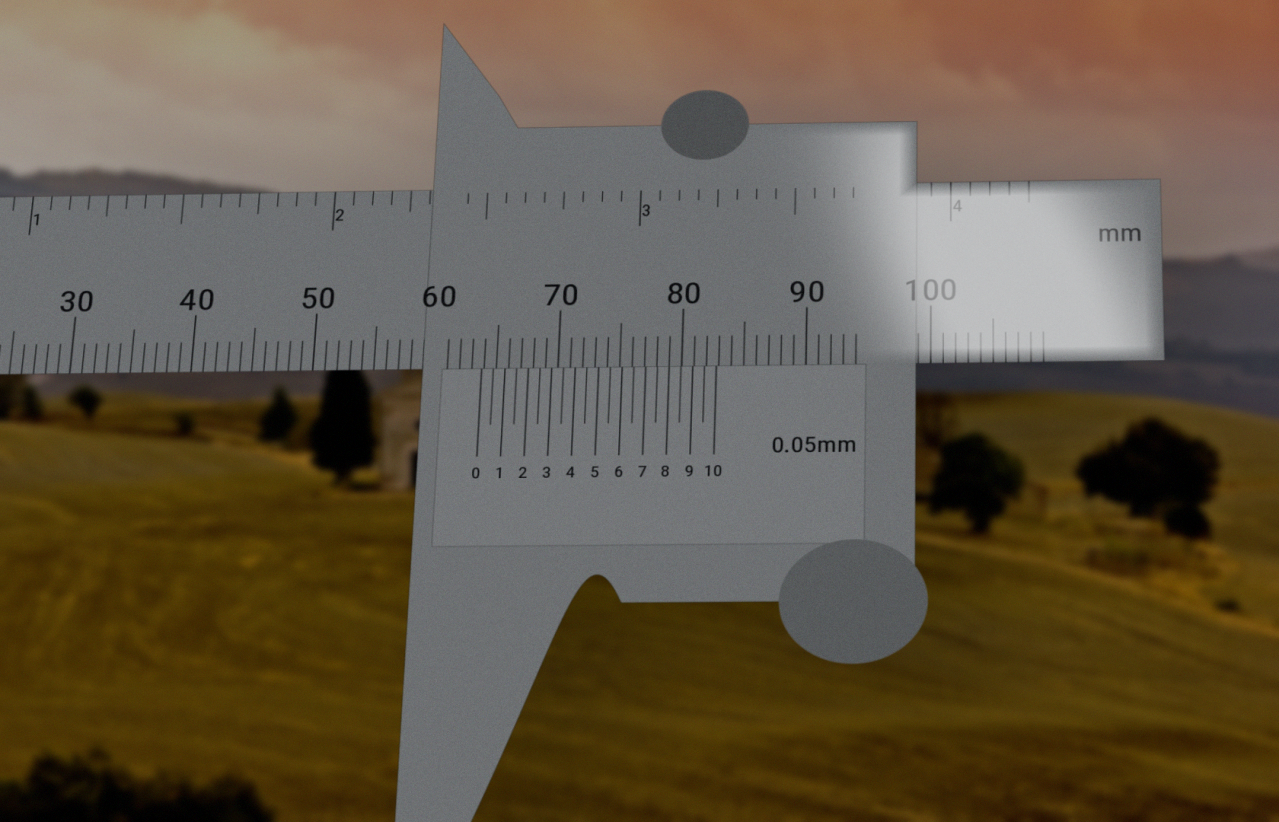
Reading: 63.8mm
